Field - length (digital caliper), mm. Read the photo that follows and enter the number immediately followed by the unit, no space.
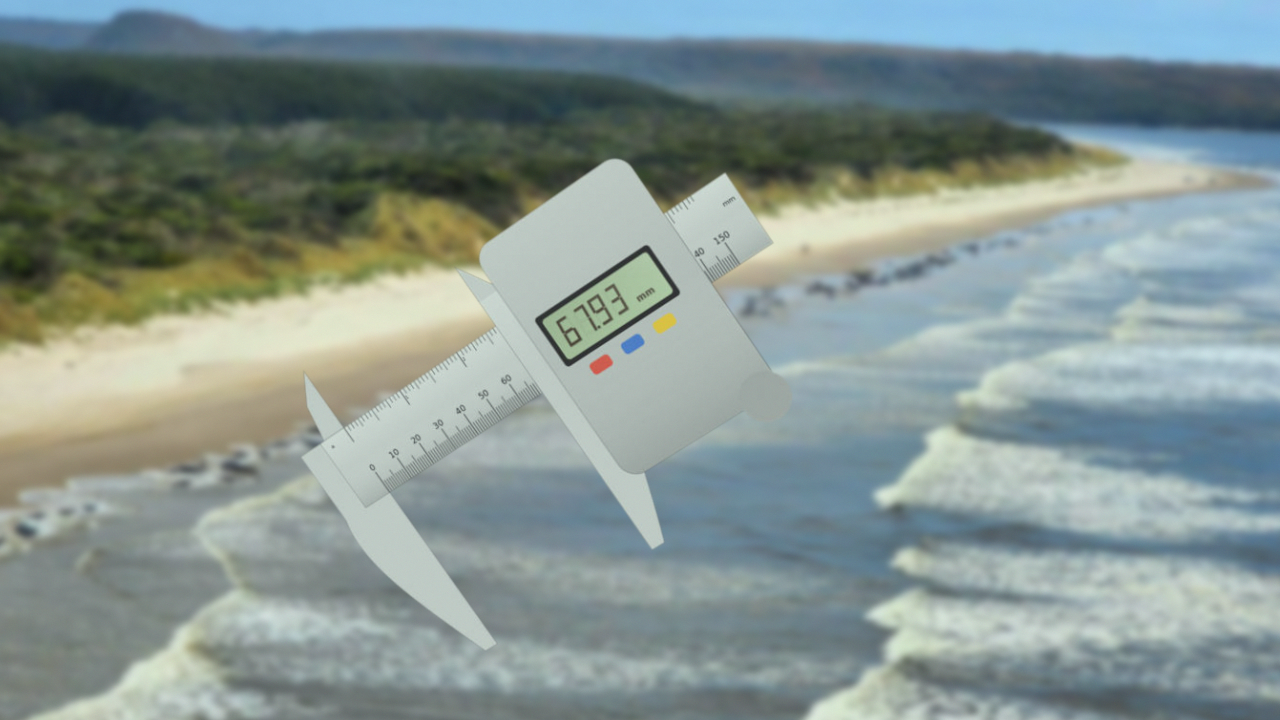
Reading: 67.93mm
